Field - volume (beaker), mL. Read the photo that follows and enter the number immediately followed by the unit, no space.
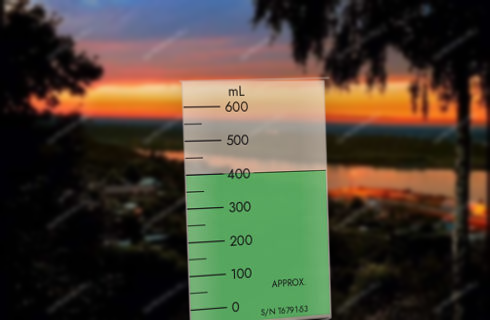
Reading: 400mL
